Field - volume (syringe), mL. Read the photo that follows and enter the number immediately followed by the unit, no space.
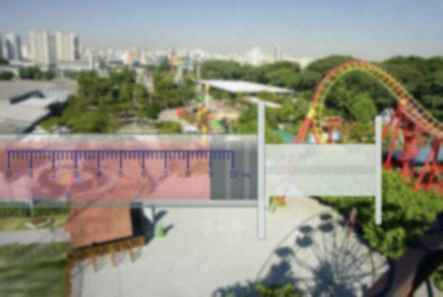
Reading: 9mL
